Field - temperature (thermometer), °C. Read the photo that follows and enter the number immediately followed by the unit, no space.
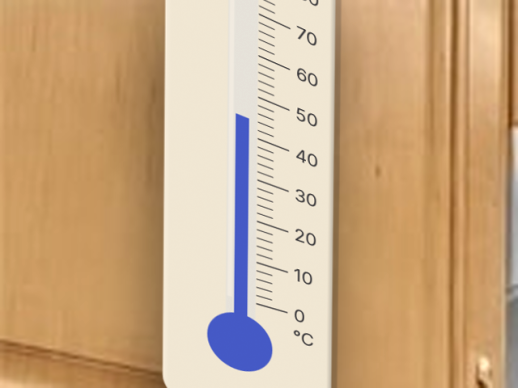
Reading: 44°C
